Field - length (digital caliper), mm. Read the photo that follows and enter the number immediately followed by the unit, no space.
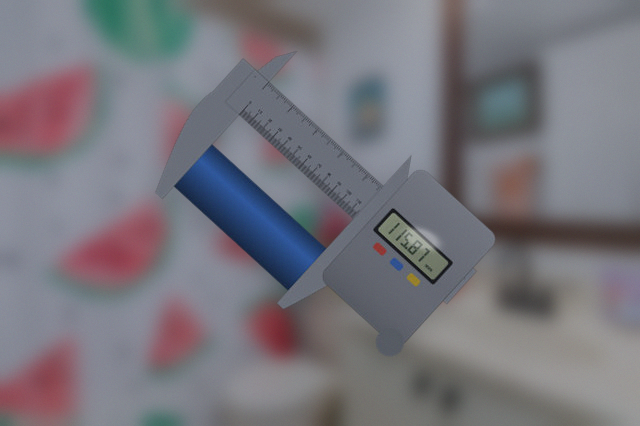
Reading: 115.87mm
